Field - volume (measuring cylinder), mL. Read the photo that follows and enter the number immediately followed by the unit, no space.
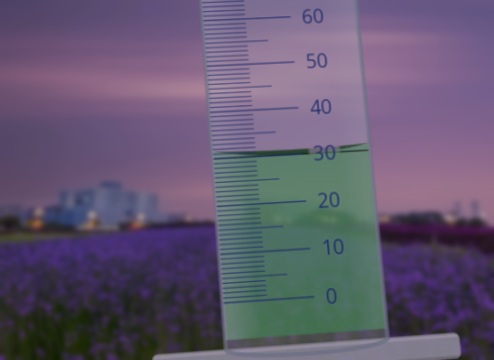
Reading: 30mL
